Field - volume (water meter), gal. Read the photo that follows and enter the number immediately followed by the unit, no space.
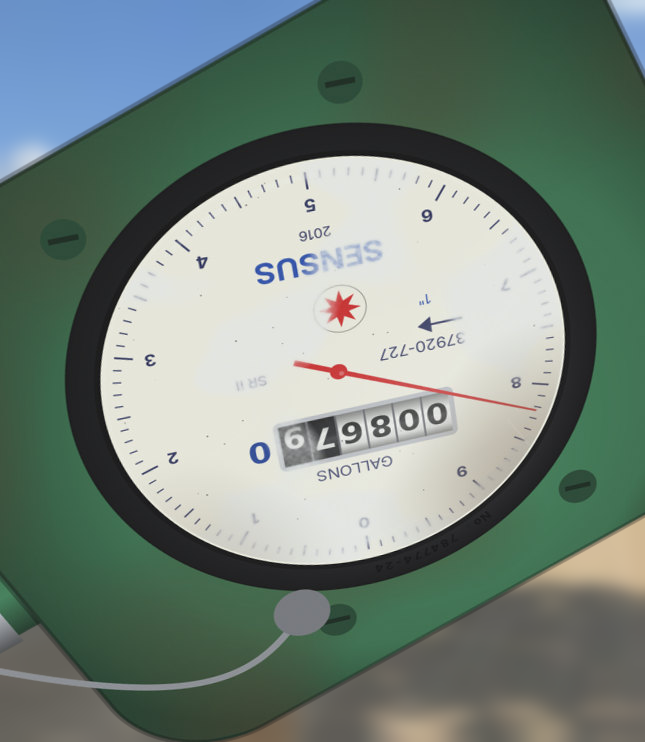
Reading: 86788.2gal
